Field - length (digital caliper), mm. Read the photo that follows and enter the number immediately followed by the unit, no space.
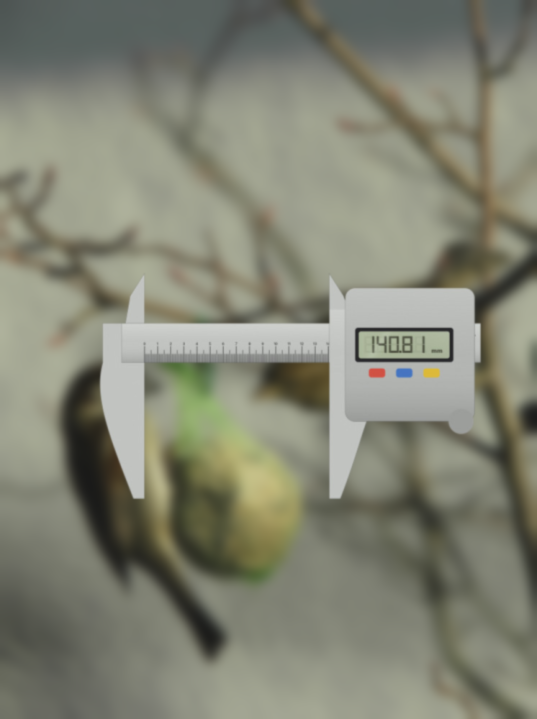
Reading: 140.81mm
